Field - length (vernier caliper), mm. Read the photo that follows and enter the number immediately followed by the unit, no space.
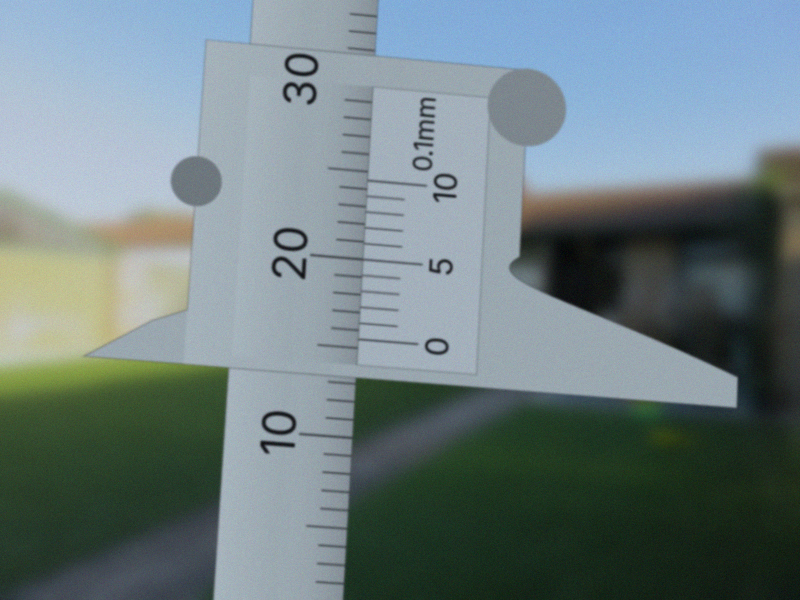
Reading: 15.5mm
